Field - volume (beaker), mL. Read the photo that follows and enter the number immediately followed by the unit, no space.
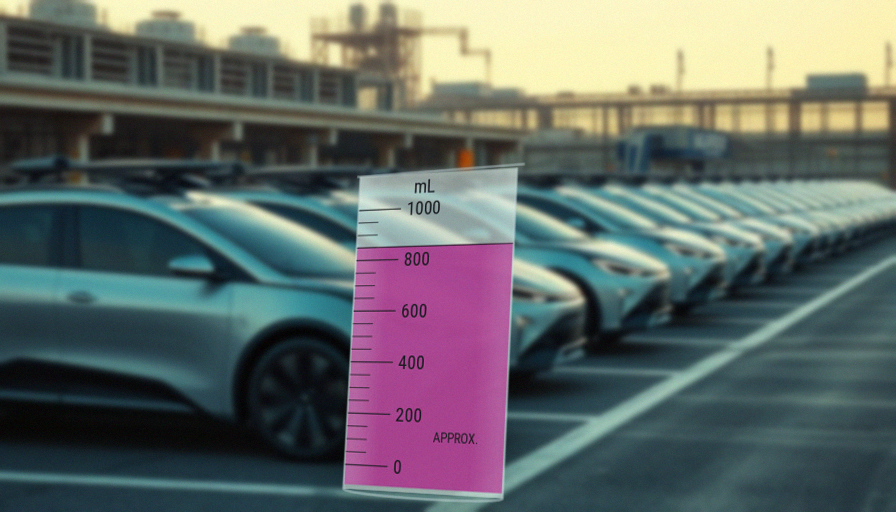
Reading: 850mL
